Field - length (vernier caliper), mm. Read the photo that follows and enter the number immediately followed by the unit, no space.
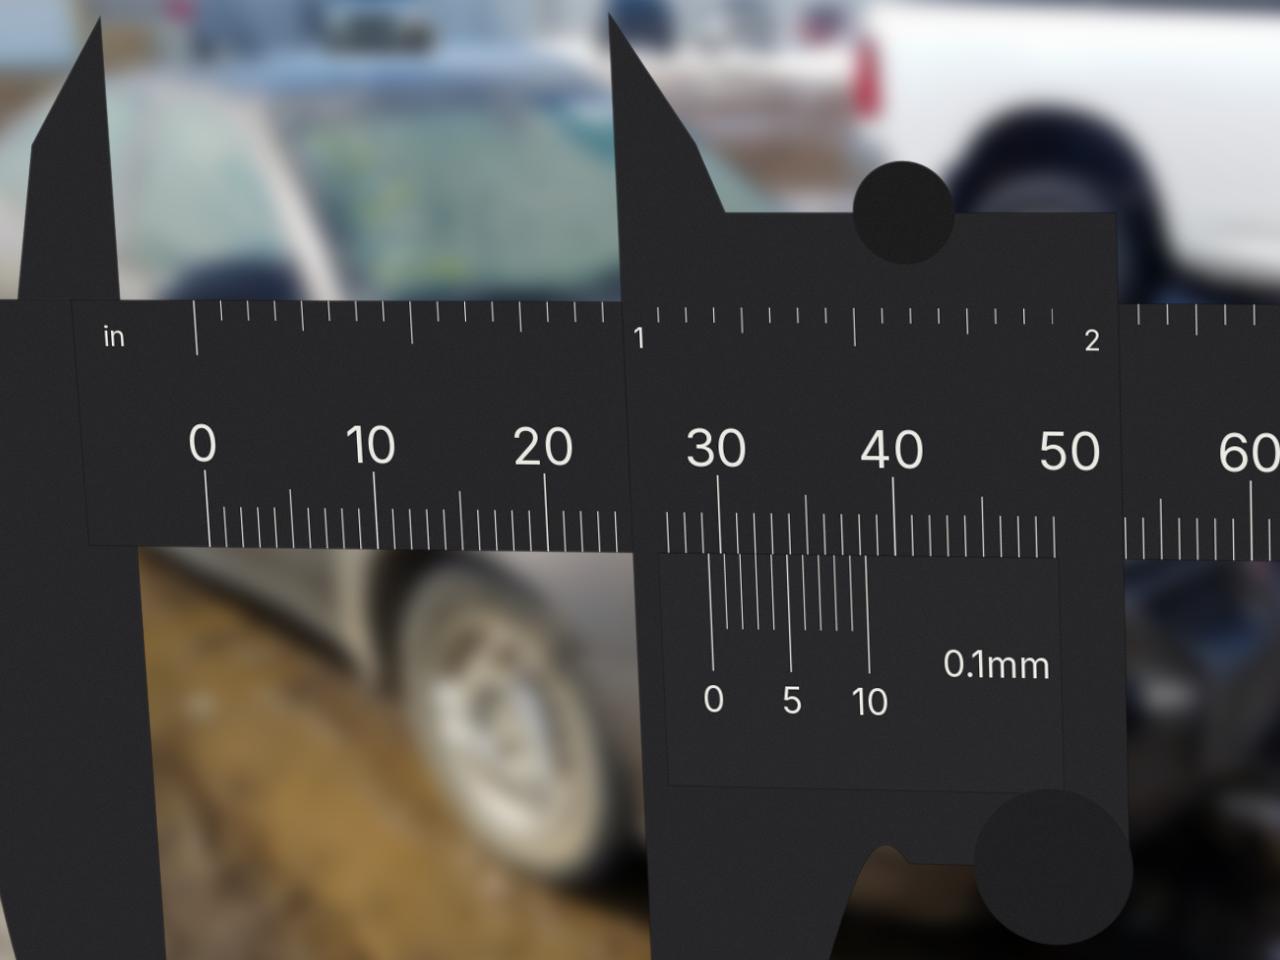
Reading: 29.3mm
